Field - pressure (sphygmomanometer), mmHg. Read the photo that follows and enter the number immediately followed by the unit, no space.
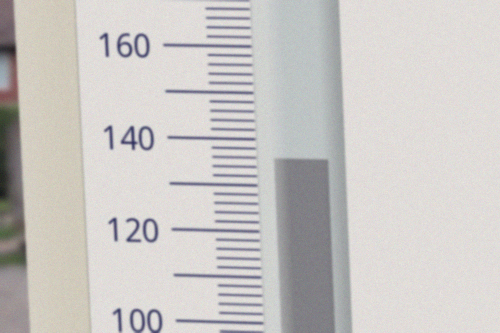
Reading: 136mmHg
